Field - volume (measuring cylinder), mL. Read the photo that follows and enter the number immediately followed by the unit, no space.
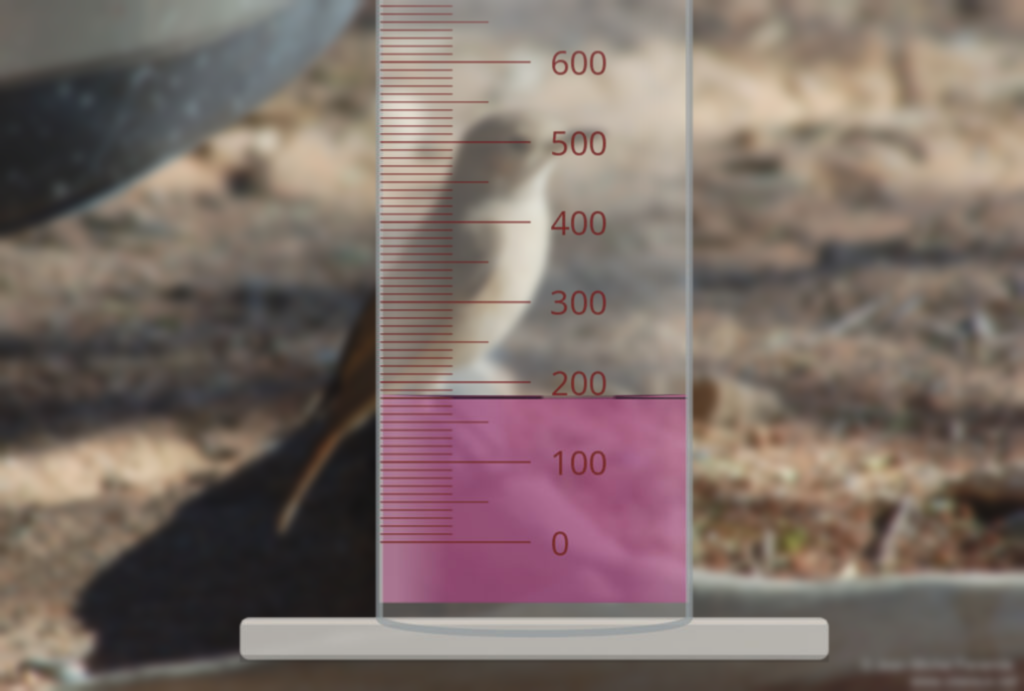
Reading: 180mL
